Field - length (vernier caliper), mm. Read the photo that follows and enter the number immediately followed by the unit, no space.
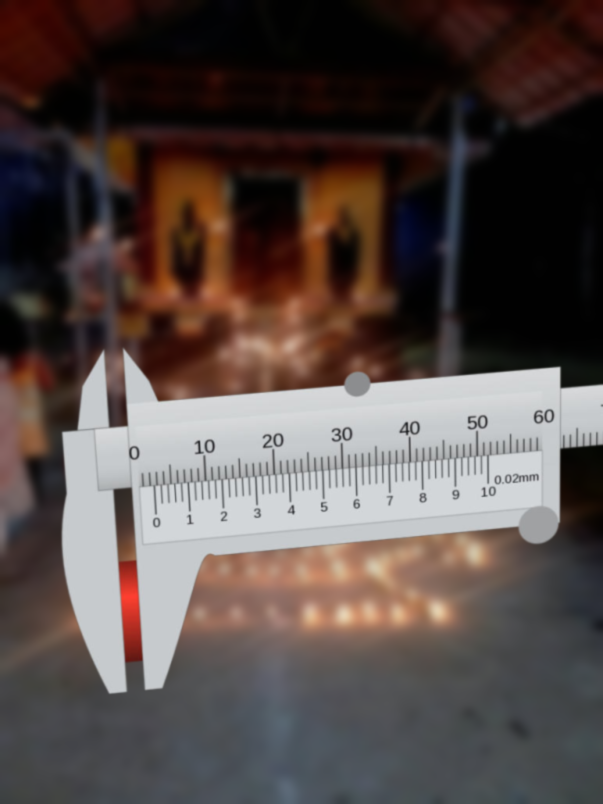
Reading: 2.6mm
